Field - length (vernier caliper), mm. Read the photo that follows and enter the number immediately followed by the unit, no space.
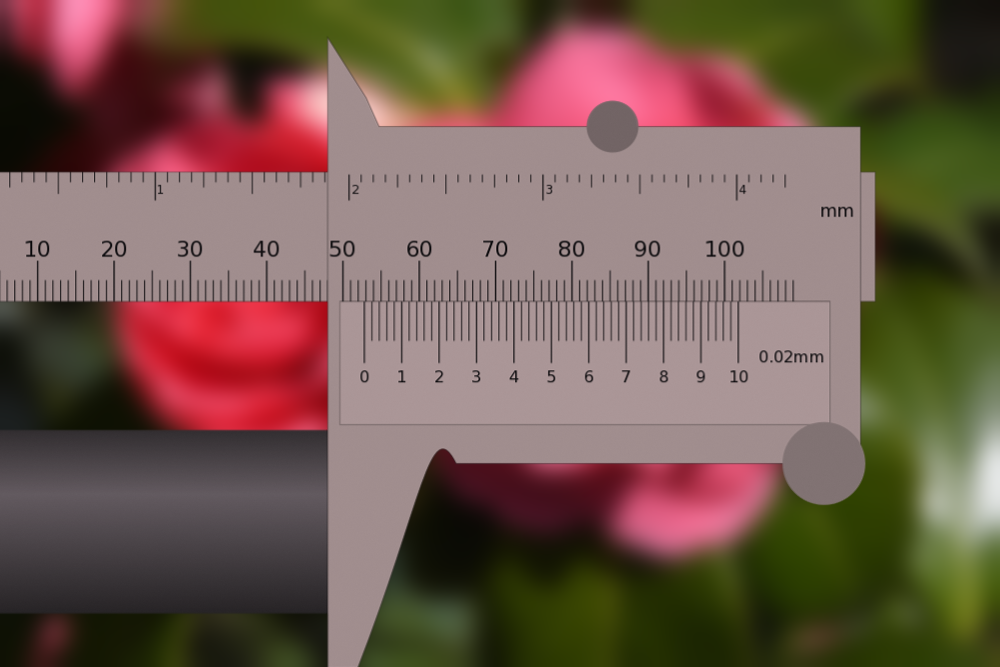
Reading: 52.8mm
